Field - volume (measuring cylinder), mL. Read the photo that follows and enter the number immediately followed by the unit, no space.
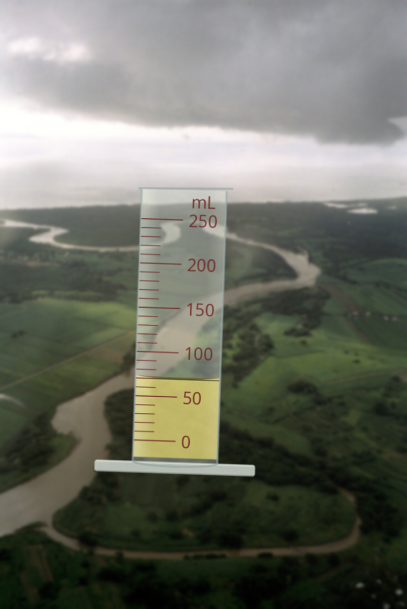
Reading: 70mL
